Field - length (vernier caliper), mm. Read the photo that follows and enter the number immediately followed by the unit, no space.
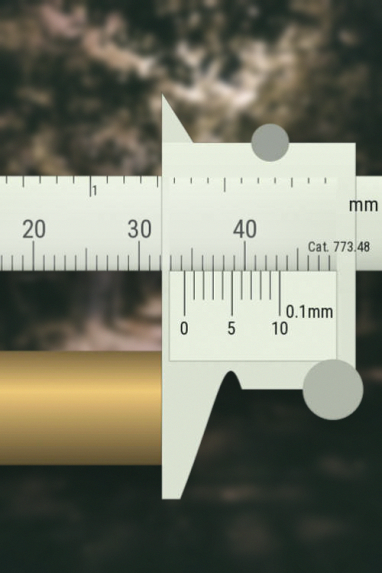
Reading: 34.3mm
